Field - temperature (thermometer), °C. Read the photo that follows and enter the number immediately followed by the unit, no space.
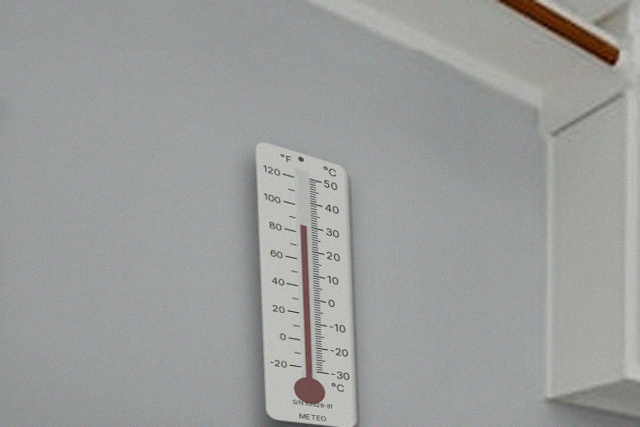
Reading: 30°C
